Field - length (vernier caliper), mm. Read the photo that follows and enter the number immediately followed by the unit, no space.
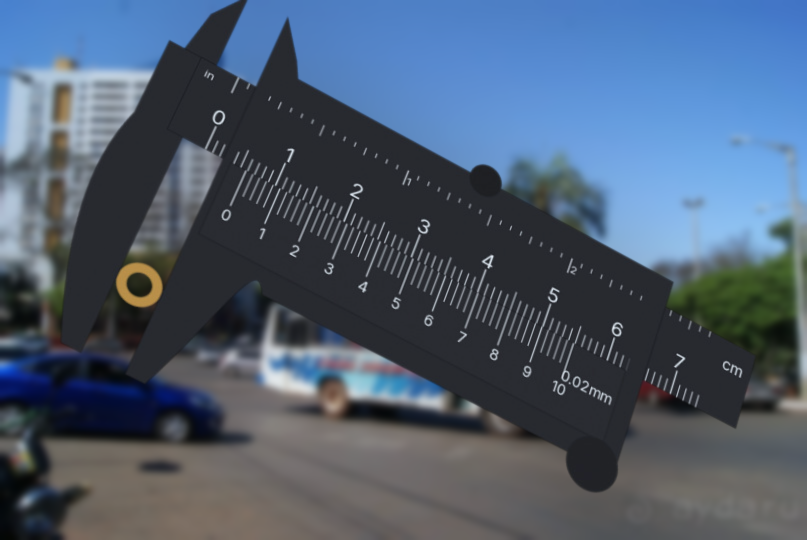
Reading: 5.8mm
